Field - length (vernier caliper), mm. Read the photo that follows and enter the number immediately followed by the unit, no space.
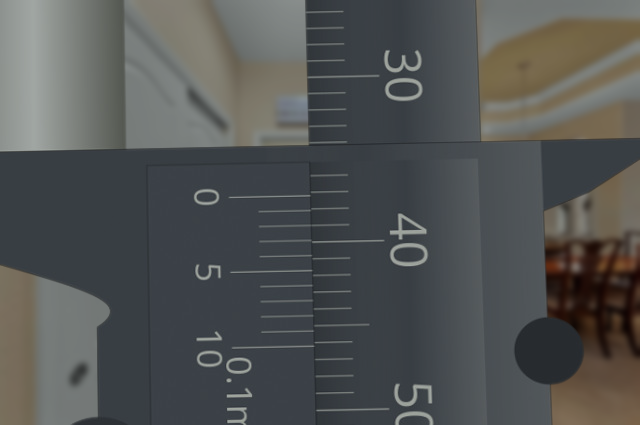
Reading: 37.2mm
